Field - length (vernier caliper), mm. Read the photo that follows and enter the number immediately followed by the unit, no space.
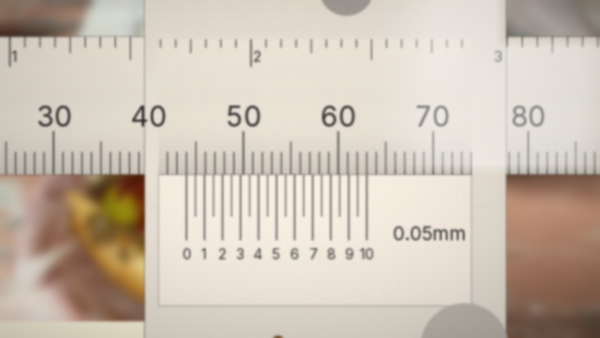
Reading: 44.0mm
